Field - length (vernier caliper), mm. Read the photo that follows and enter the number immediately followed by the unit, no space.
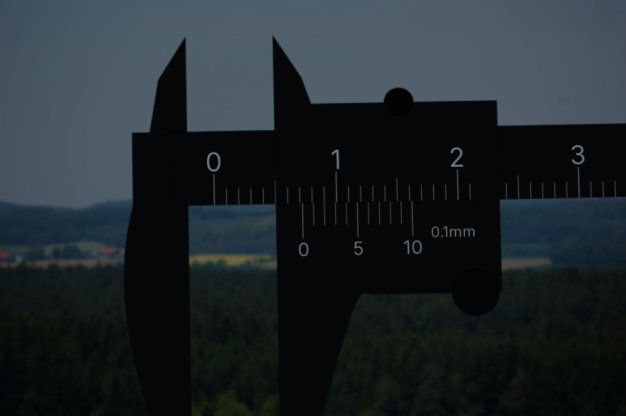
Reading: 7.2mm
